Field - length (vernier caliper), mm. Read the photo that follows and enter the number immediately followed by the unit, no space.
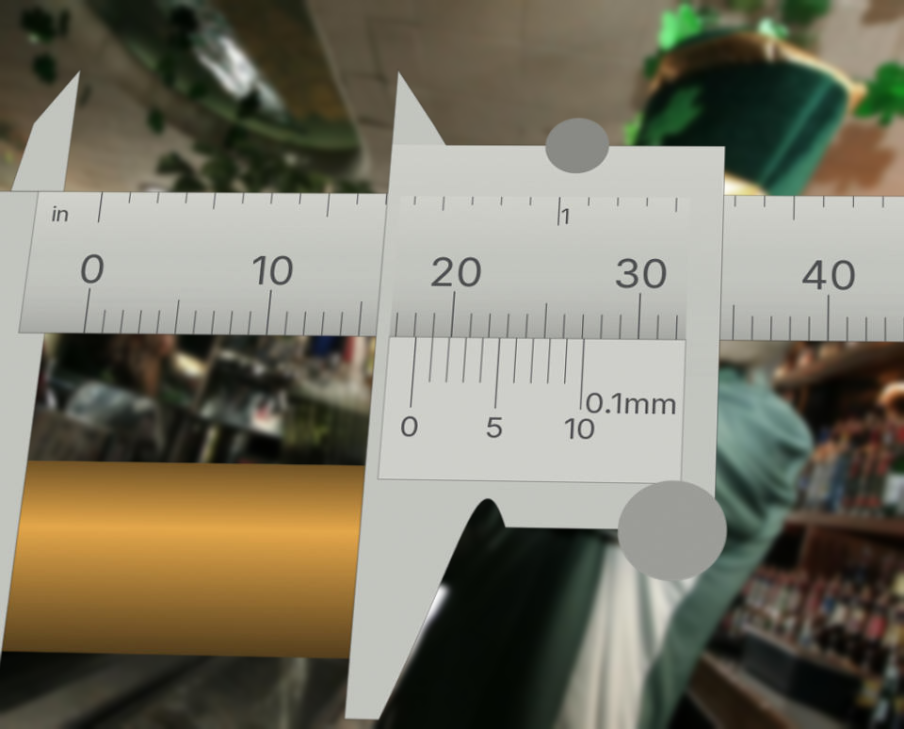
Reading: 18.1mm
